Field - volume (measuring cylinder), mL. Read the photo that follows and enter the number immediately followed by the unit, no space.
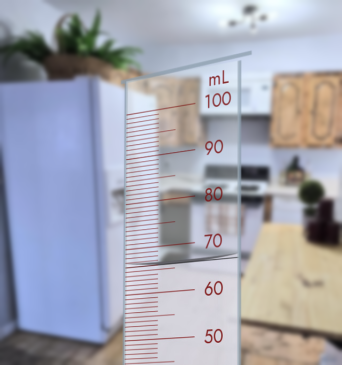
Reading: 66mL
